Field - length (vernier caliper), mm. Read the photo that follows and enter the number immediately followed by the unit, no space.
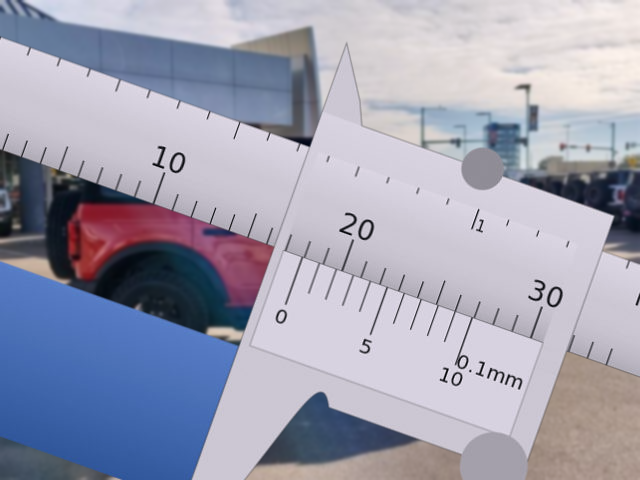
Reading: 17.9mm
